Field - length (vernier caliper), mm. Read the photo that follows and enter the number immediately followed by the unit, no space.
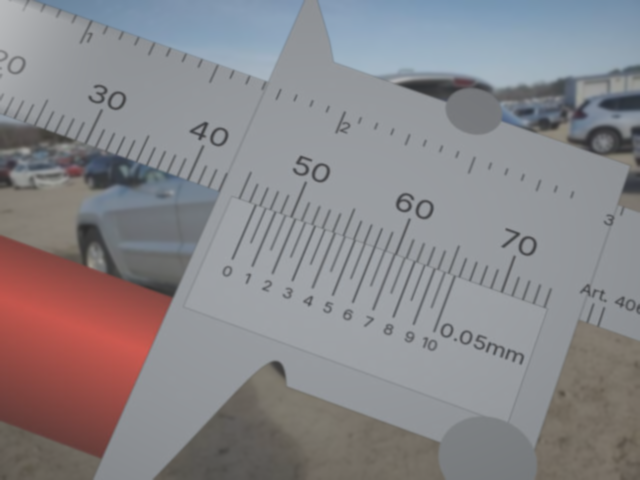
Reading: 46.6mm
